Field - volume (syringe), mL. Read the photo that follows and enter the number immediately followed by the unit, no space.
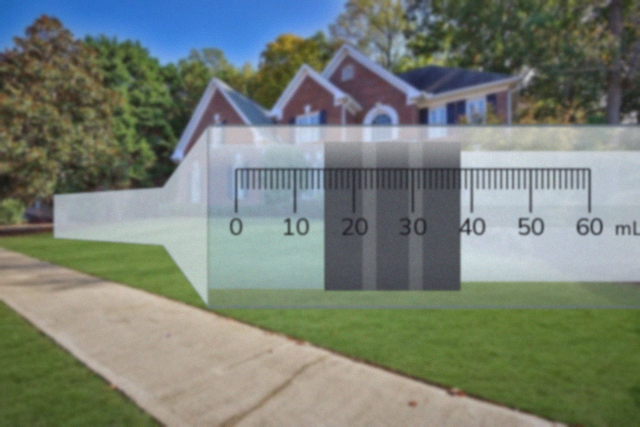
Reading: 15mL
